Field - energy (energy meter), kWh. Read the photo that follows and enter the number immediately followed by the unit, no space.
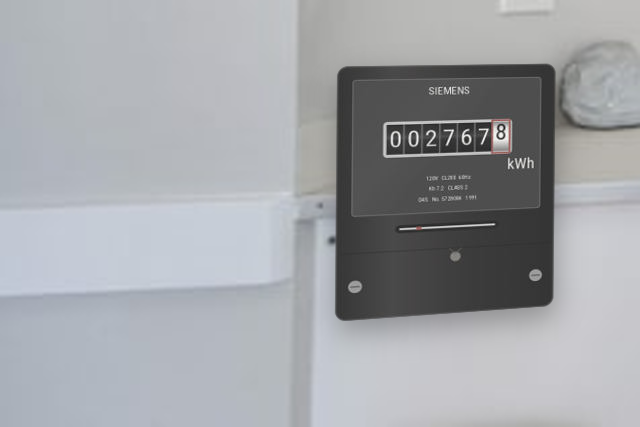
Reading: 2767.8kWh
